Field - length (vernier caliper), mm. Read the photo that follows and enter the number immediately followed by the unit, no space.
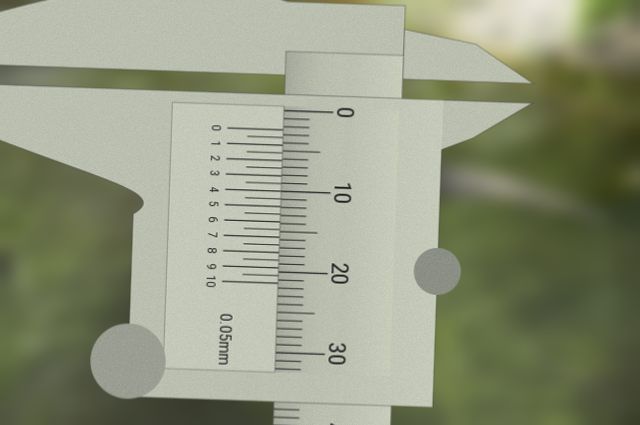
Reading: 2.4mm
